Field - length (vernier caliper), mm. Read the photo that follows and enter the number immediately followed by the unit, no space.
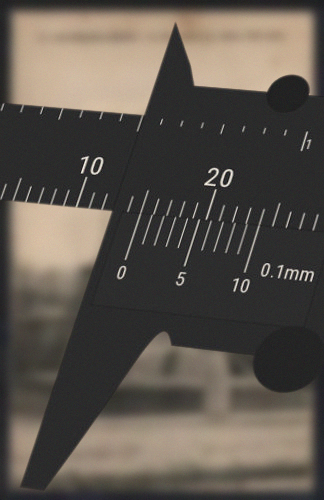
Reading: 15.0mm
